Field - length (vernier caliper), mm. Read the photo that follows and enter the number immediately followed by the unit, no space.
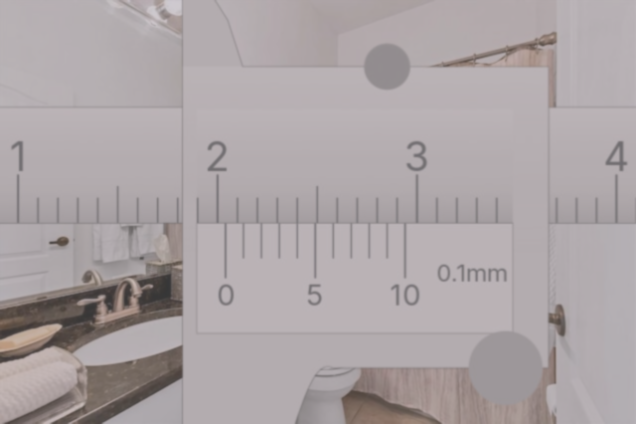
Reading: 20.4mm
